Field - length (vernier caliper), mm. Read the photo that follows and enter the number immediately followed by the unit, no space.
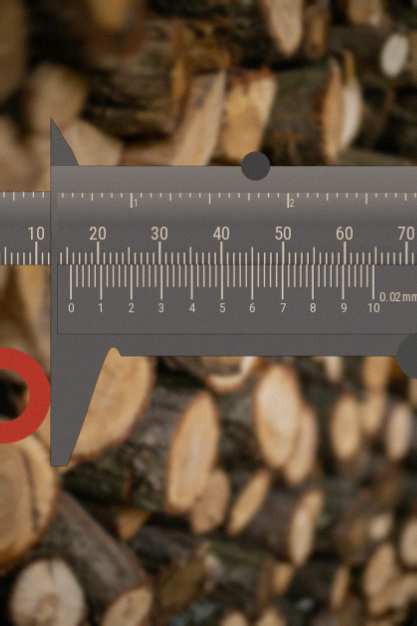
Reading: 15.6mm
